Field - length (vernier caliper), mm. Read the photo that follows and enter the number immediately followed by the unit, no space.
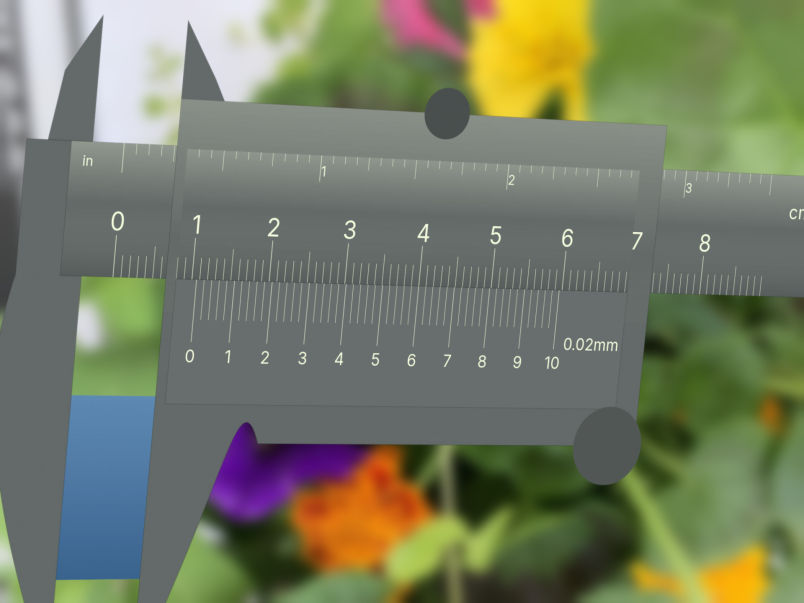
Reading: 10.6mm
